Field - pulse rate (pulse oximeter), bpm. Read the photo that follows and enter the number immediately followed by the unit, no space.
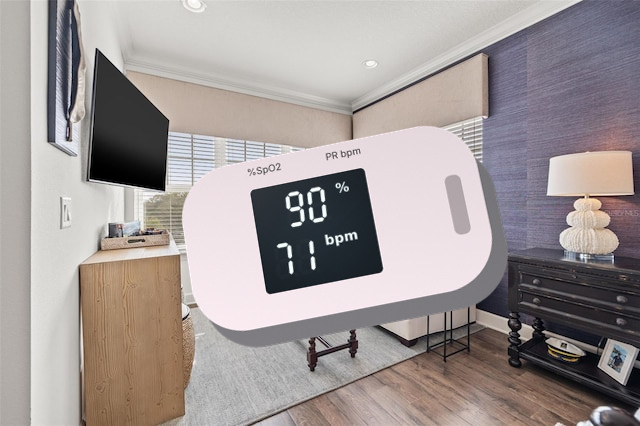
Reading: 71bpm
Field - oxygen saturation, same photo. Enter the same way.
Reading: 90%
